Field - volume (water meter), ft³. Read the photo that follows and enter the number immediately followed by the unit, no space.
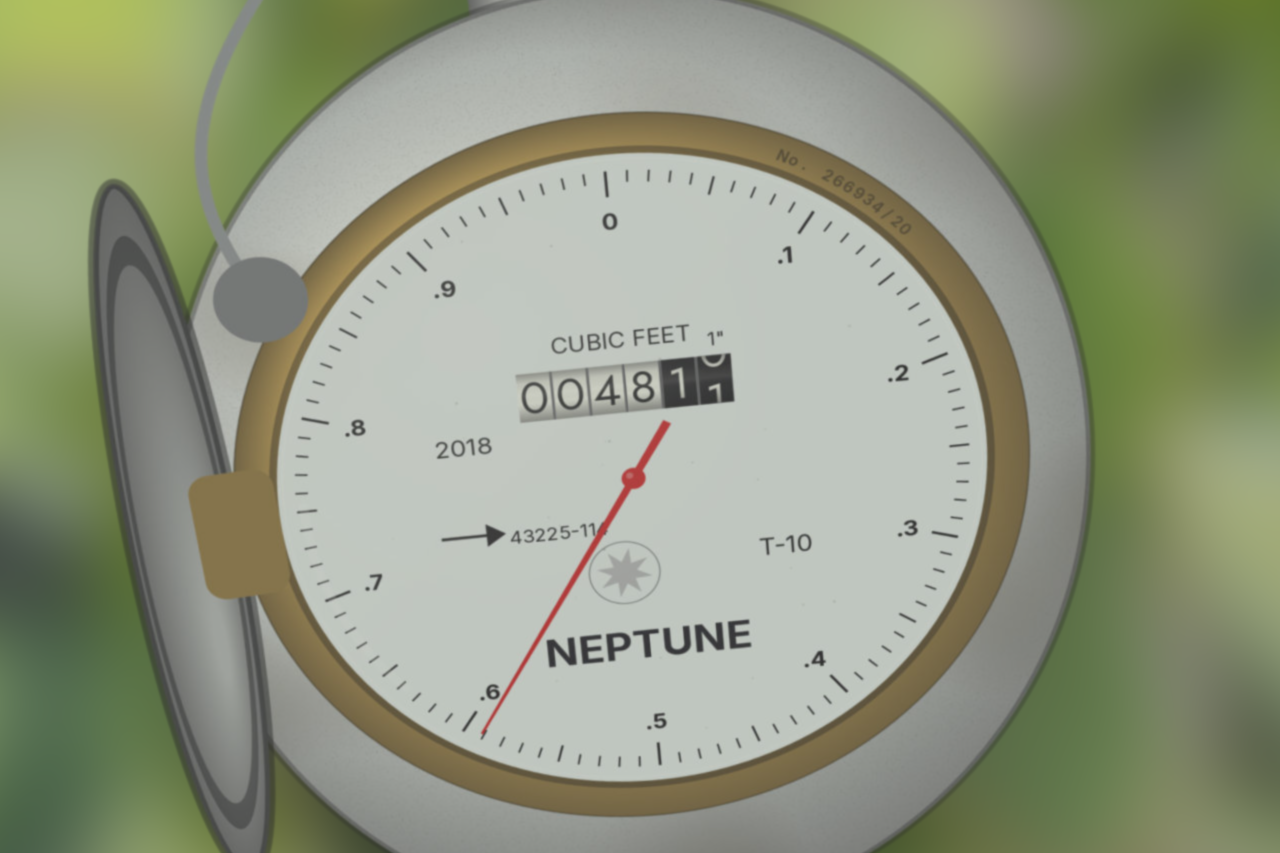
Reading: 4810.59ft³
